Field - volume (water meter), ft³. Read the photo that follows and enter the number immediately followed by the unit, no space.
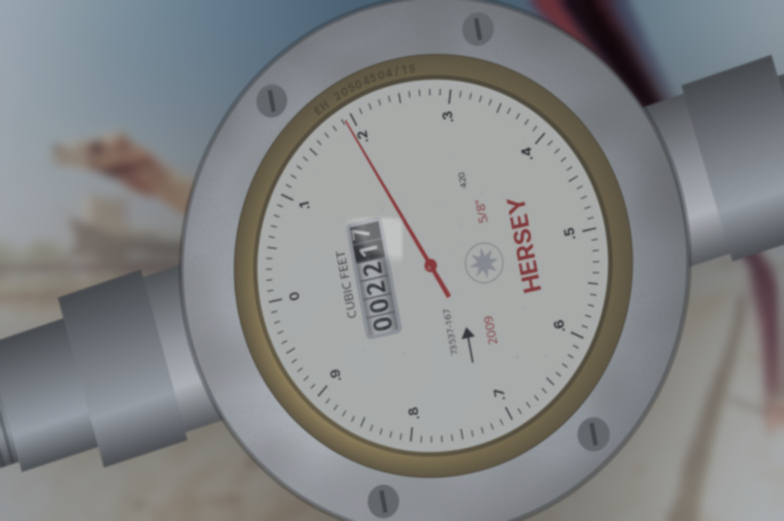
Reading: 2217.19ft³
